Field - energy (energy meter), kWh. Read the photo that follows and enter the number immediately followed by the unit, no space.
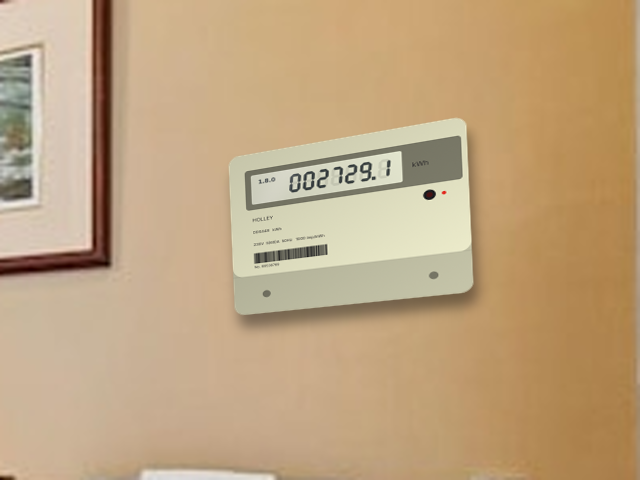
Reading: 2729.1kWh
